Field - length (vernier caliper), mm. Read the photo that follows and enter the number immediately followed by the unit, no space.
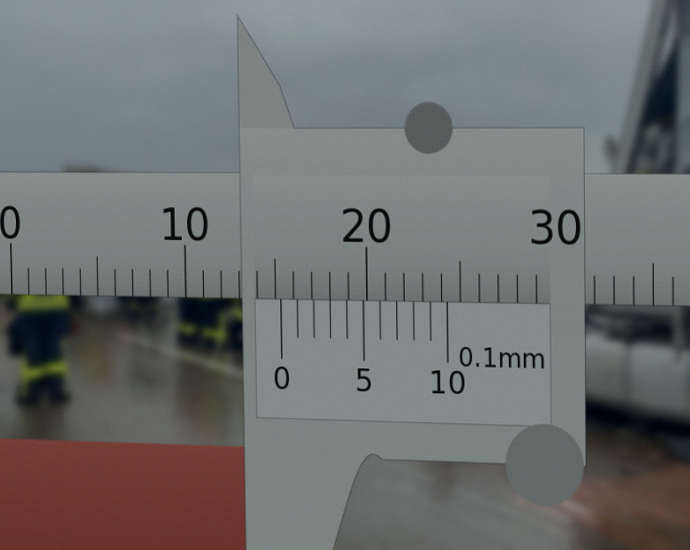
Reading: 15.3mm
